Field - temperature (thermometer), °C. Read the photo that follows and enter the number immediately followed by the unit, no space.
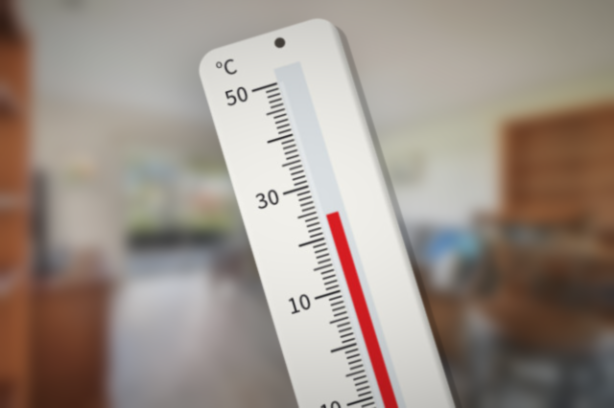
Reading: 24°C
